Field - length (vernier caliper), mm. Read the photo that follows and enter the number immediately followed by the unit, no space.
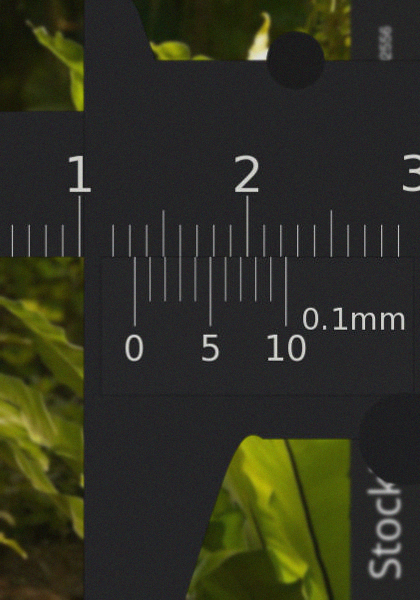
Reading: 13.3mm
